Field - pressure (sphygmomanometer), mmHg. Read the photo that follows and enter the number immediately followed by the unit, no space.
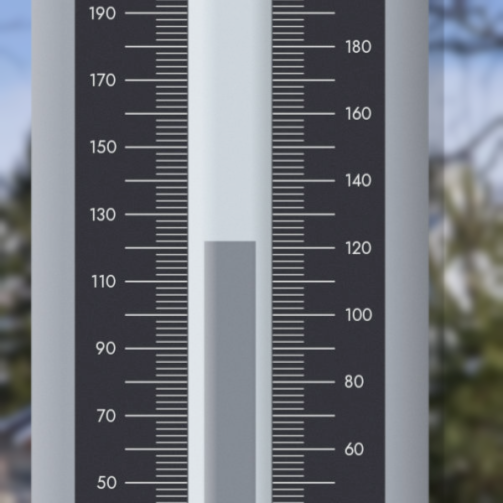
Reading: 122mmHg
